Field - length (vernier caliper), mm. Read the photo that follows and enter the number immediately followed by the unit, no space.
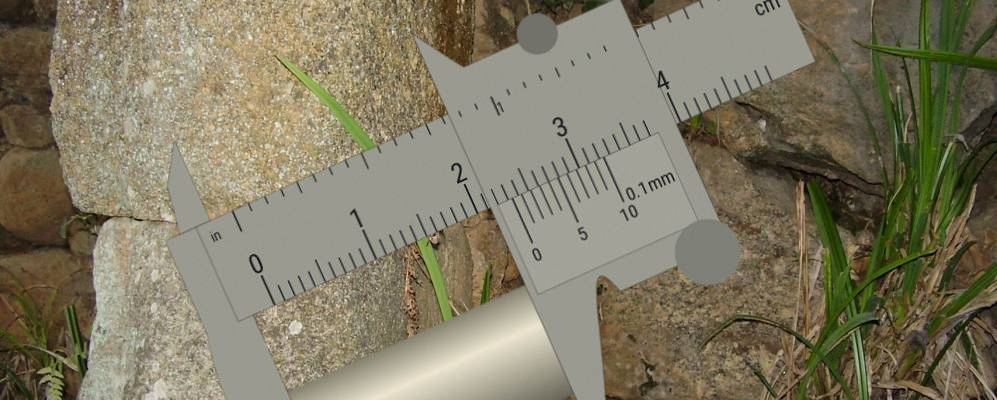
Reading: 23.4mm
